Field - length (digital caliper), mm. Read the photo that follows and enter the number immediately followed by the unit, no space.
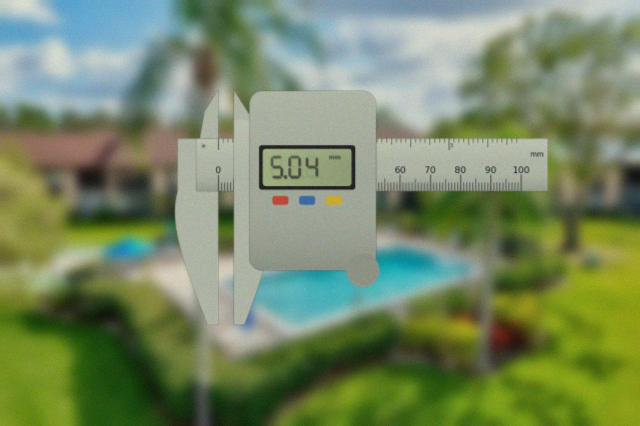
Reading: 5.04mm
